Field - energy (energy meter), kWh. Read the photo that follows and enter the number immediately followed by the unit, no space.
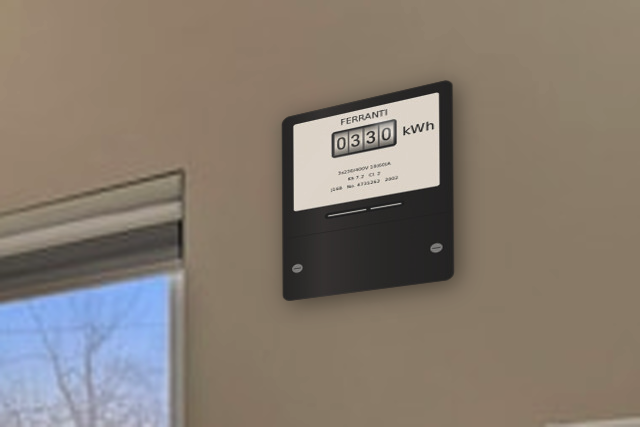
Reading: 330kWh
